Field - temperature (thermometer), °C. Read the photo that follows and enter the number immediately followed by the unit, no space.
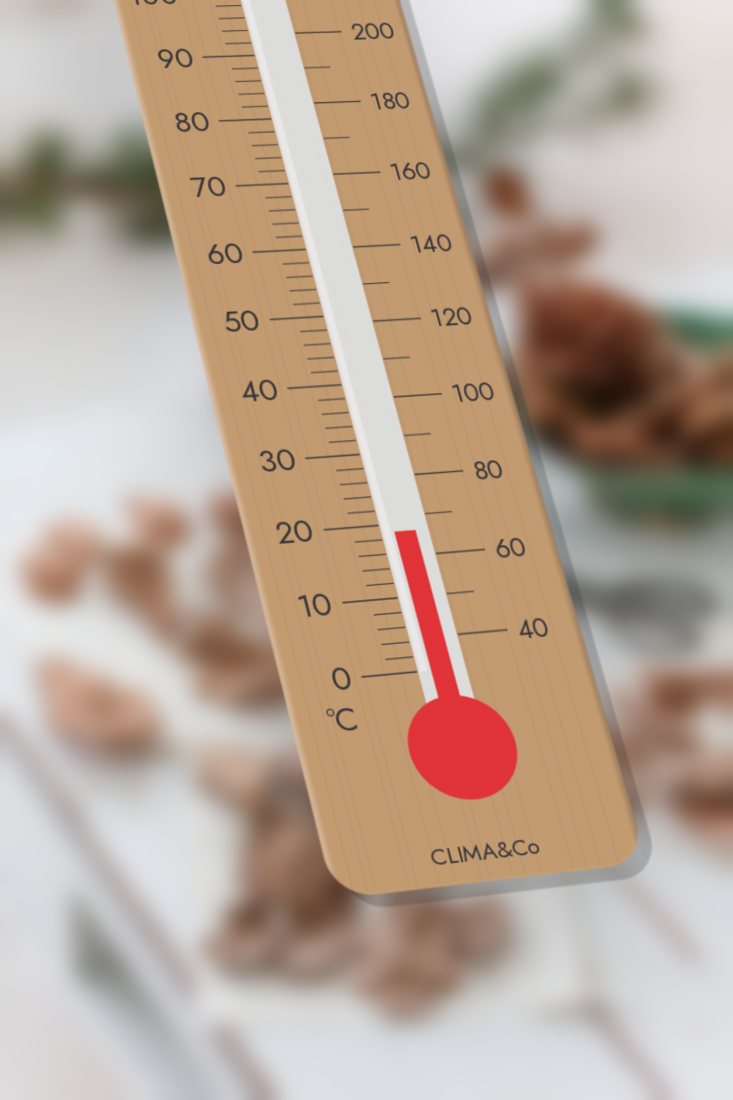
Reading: 19°C
